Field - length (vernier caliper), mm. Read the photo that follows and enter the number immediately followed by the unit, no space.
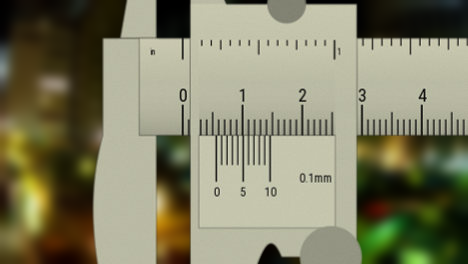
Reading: 5.6mm
